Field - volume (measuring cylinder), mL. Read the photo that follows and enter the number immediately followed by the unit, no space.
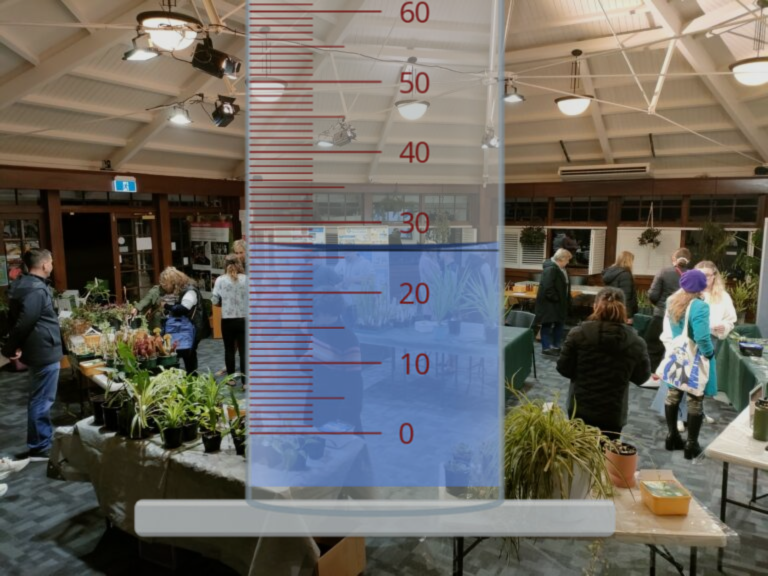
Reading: 26mL
